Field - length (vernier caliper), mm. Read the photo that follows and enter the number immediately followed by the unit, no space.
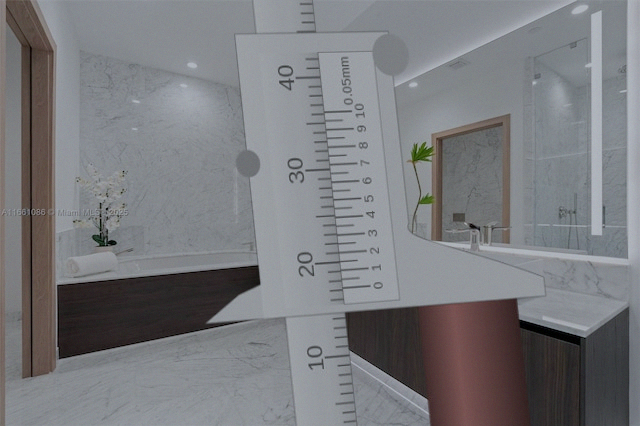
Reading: 17.2mm
